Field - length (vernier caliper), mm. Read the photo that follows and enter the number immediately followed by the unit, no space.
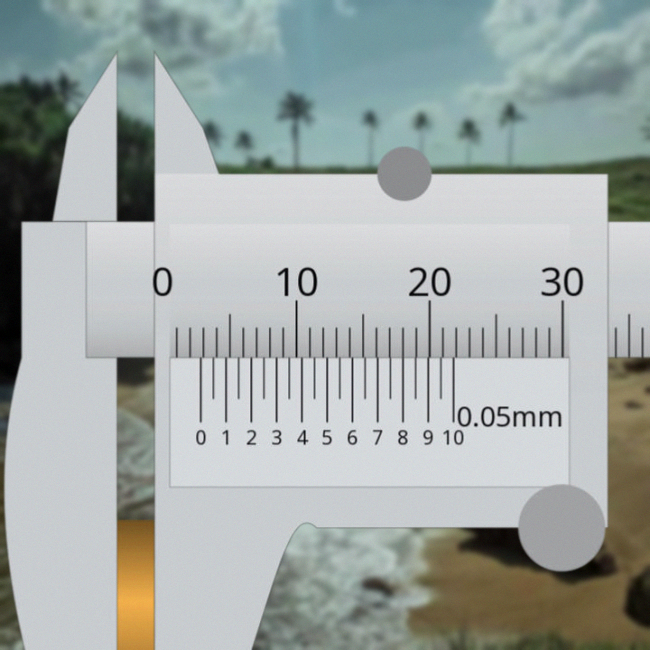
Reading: 2.8mm
